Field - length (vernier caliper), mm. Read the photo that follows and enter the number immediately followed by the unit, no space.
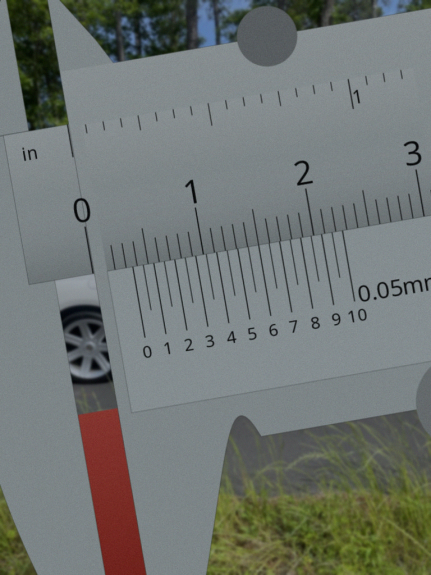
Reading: 3.6mm
